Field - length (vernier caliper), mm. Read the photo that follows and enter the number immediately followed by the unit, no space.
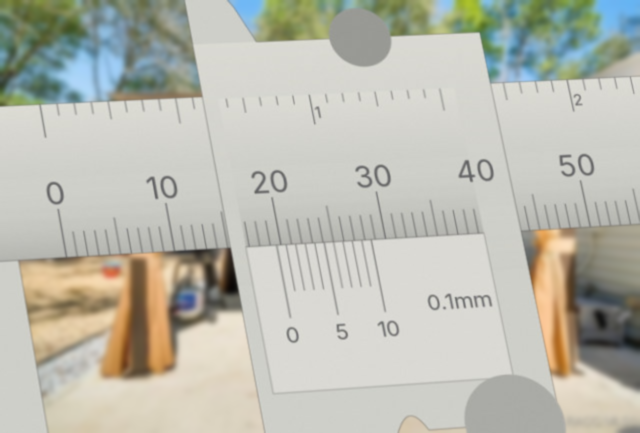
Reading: 19.6mm
